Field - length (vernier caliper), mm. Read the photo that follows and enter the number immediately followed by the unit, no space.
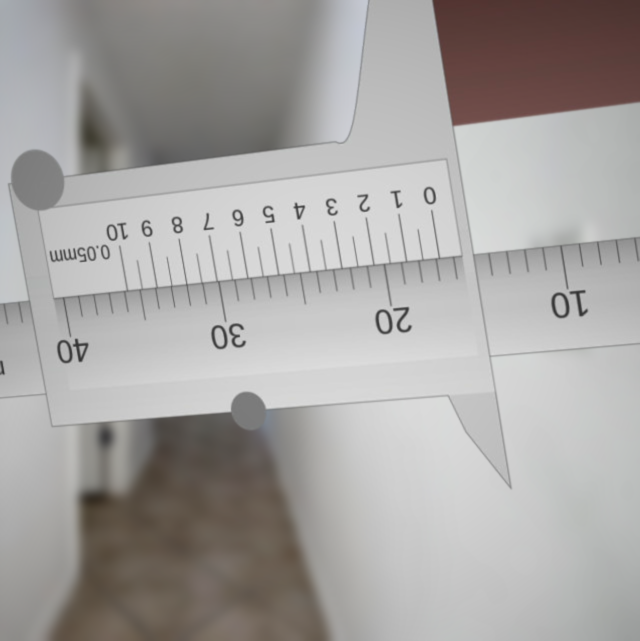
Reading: 16.8mm
